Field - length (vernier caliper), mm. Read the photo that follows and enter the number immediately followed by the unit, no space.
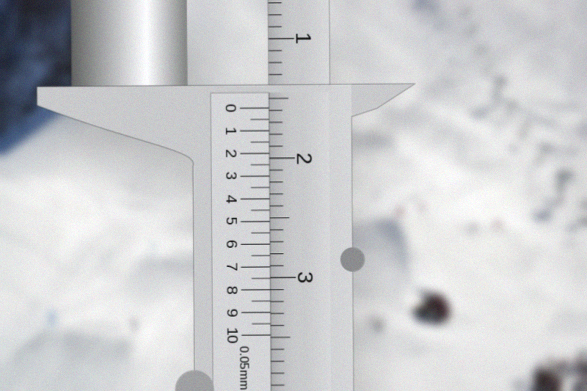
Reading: 15.8mm
